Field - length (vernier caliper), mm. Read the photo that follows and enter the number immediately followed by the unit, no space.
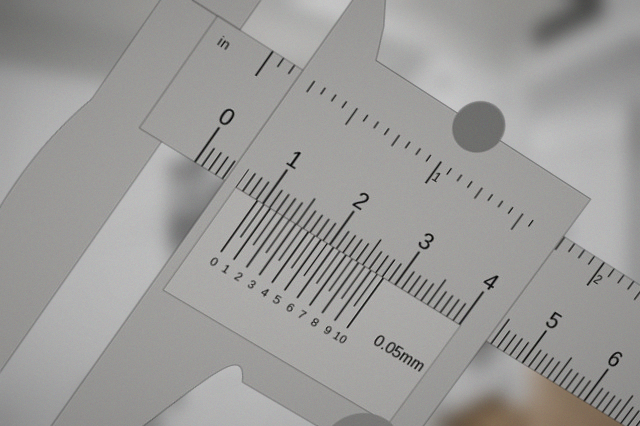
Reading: 9.2mm
